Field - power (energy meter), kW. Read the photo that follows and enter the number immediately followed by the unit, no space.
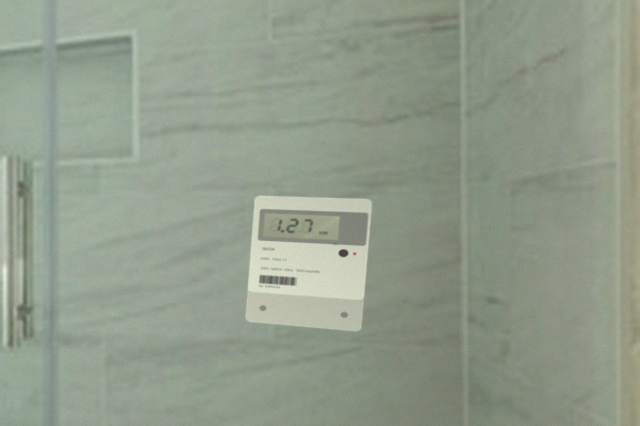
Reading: 1.27kW
